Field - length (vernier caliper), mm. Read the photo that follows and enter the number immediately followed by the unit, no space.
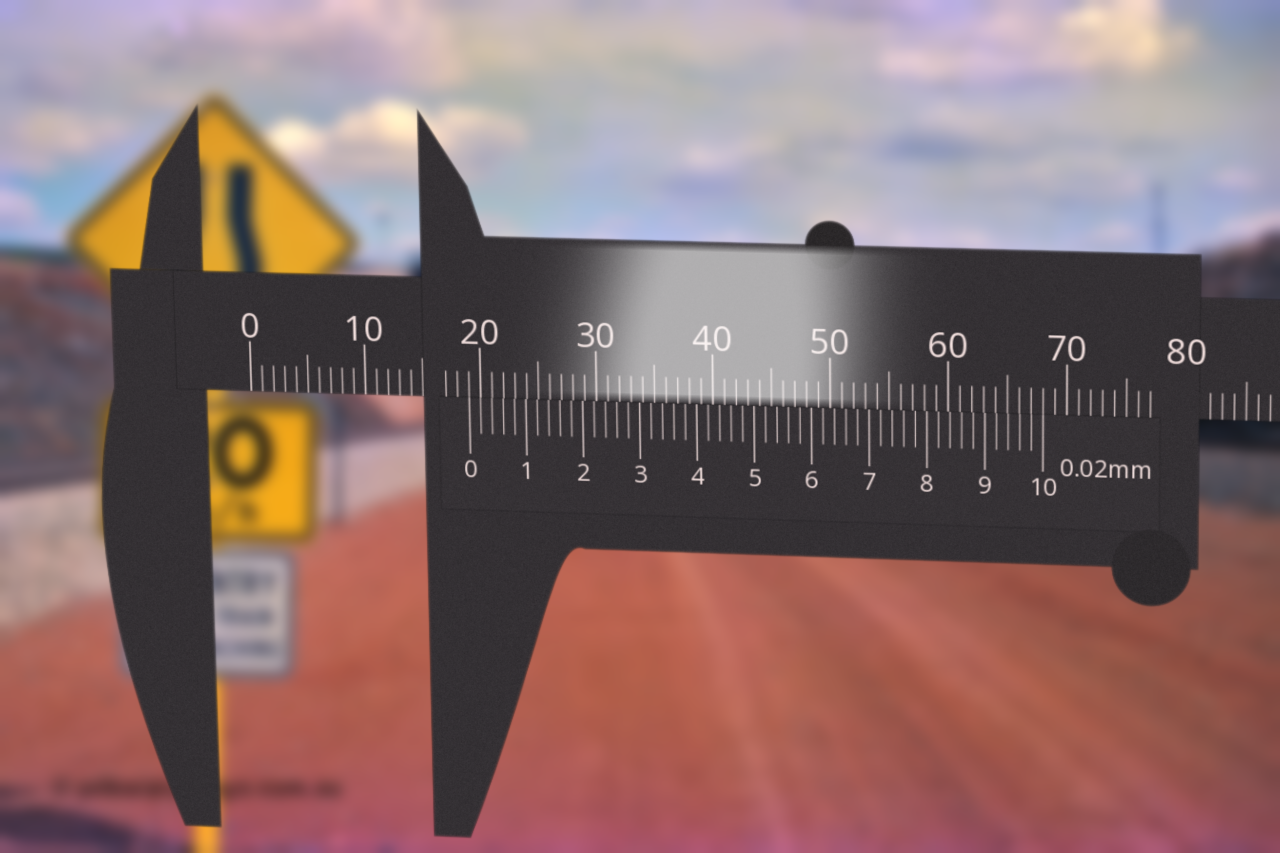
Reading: 19.0mm
